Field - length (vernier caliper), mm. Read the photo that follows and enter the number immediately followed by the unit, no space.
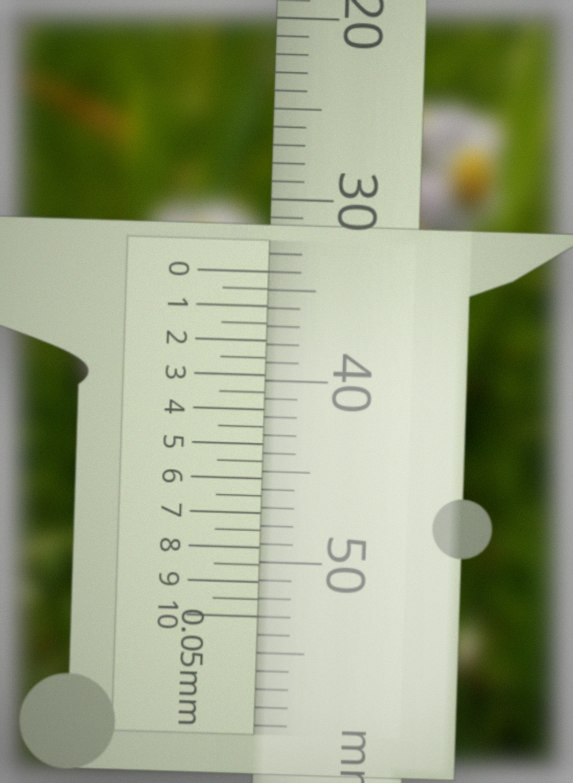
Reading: 34.0mm
